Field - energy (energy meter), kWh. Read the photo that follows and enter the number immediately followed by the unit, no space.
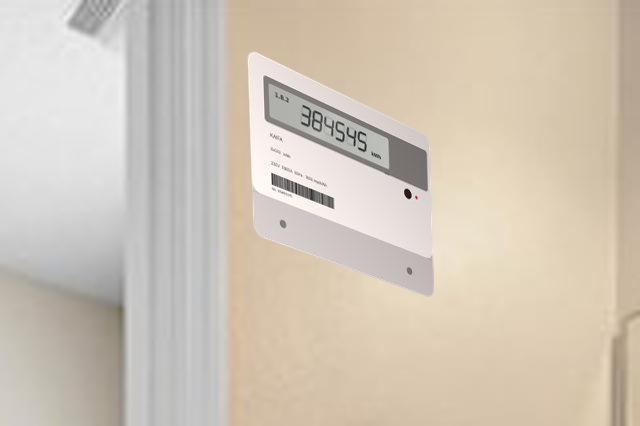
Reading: 384545kWh
